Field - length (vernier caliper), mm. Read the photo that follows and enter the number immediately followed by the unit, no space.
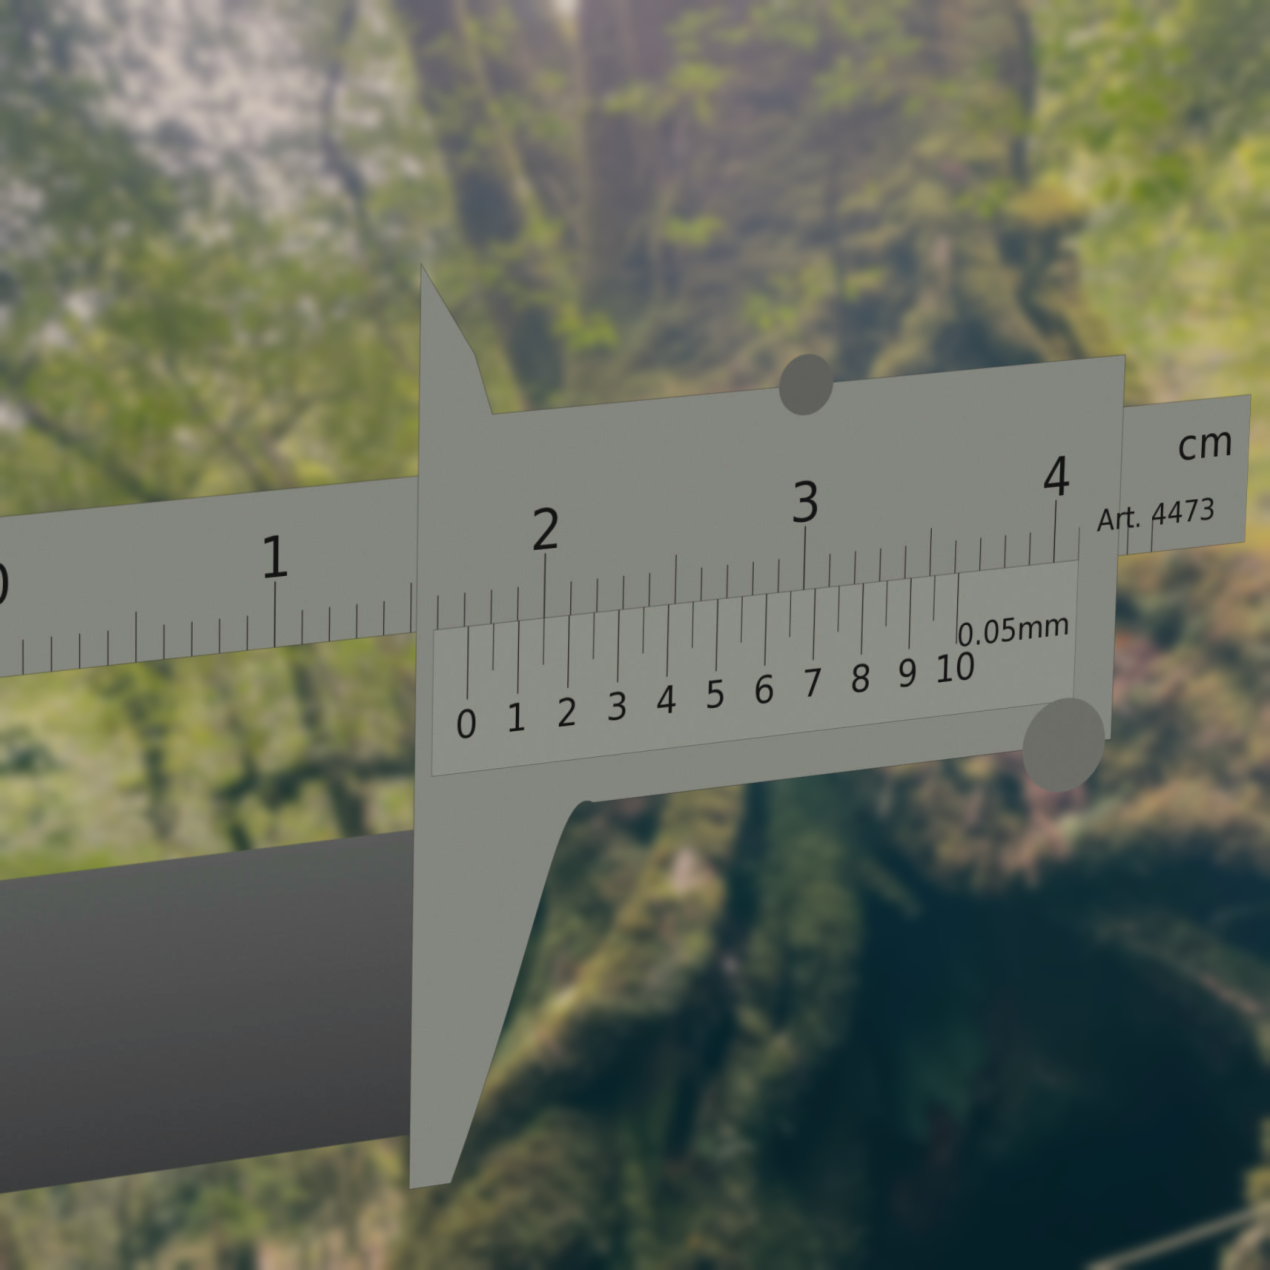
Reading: 17.15mm
